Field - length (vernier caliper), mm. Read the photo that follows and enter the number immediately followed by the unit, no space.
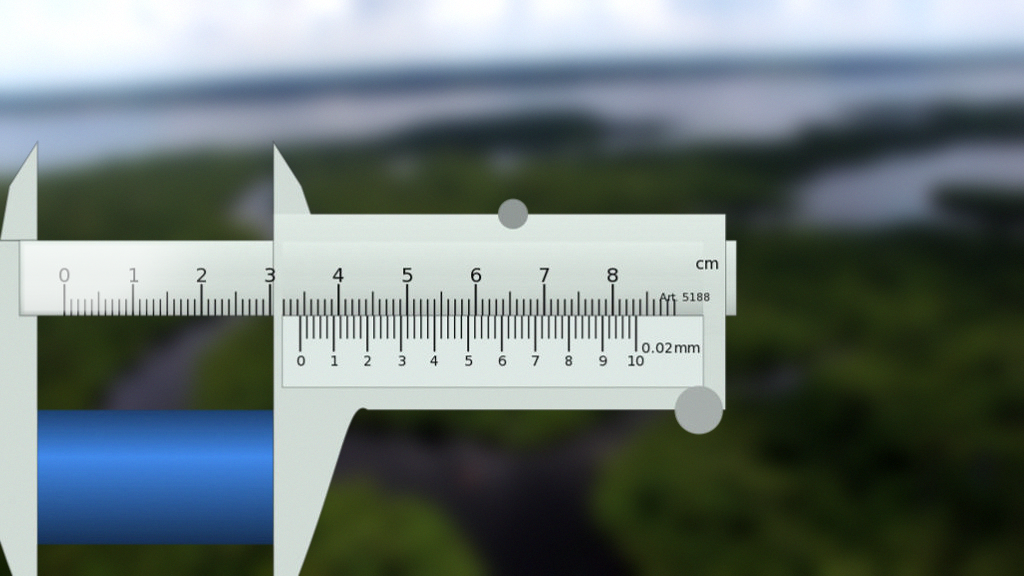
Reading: 34.4mm
